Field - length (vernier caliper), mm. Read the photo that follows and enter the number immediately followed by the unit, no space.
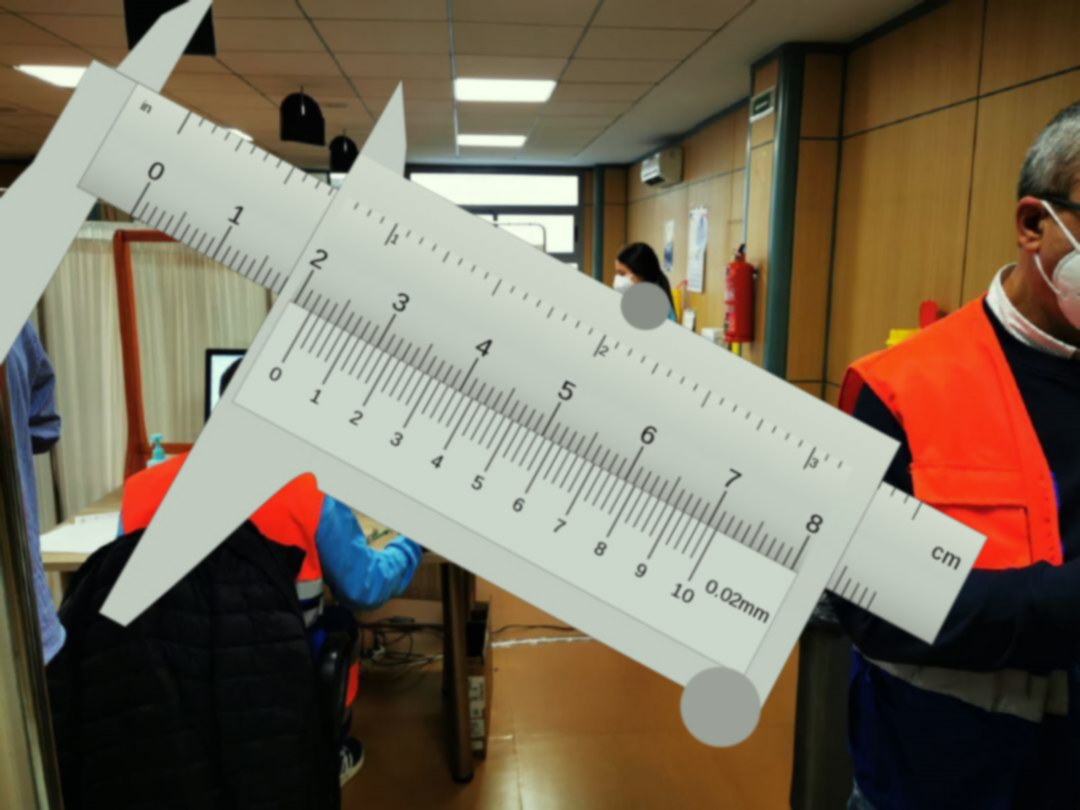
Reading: 22.0mm
